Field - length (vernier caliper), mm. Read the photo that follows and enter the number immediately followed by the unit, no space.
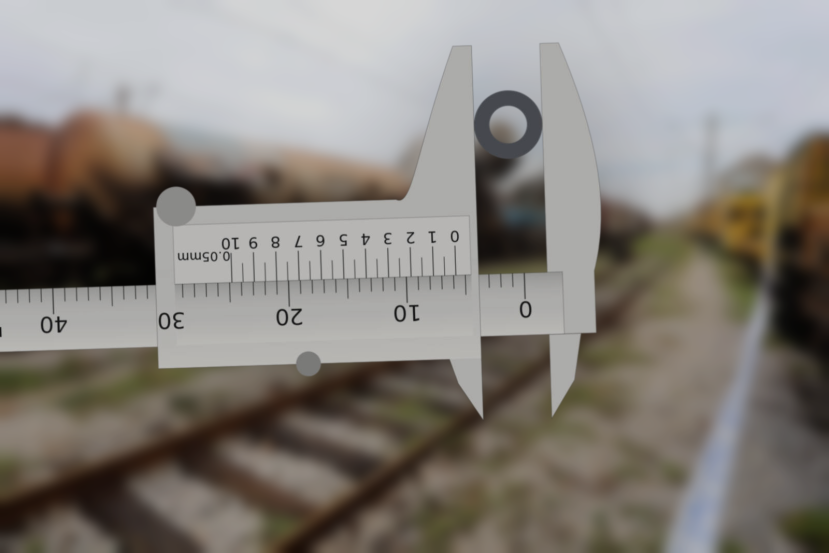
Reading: 5.8mm
